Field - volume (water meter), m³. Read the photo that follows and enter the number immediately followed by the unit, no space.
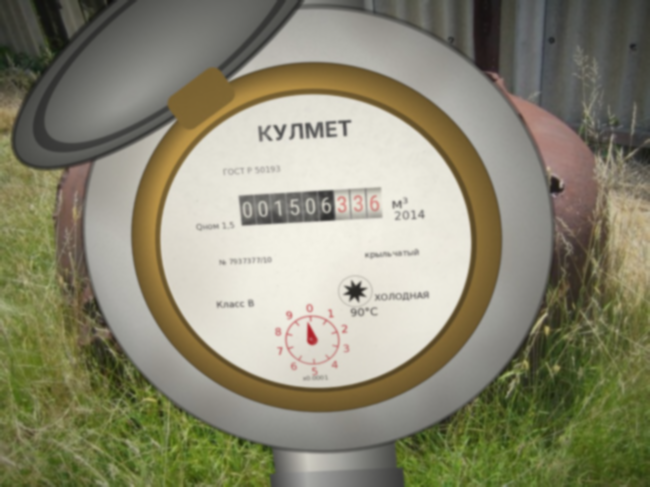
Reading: 1506.3359m³
